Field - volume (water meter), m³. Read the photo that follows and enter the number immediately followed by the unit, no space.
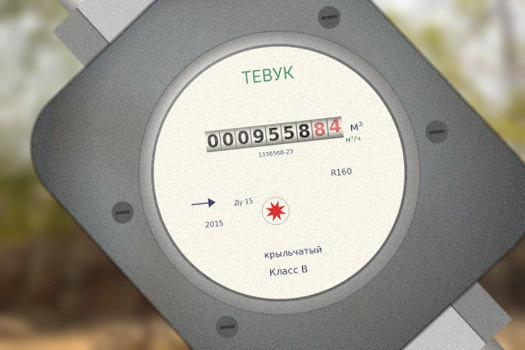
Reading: 9558.84m³
